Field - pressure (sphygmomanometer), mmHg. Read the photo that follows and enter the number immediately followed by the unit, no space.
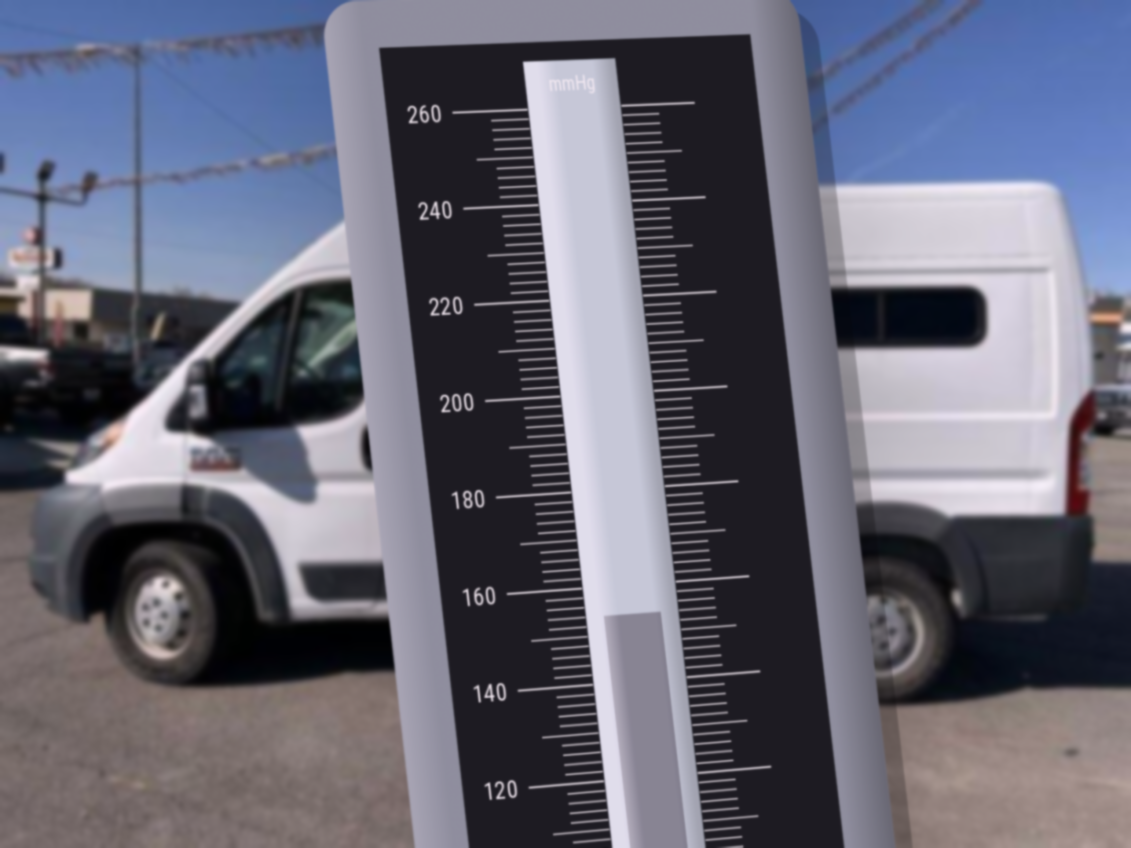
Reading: 154mmHg
